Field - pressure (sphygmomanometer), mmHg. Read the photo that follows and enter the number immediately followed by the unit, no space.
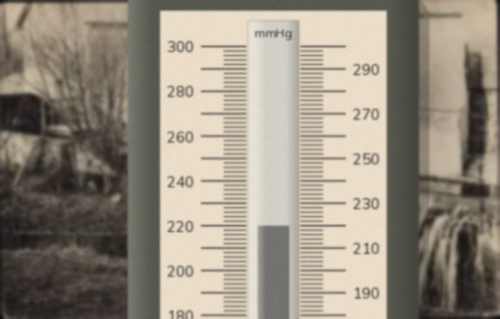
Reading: 220mmHg
